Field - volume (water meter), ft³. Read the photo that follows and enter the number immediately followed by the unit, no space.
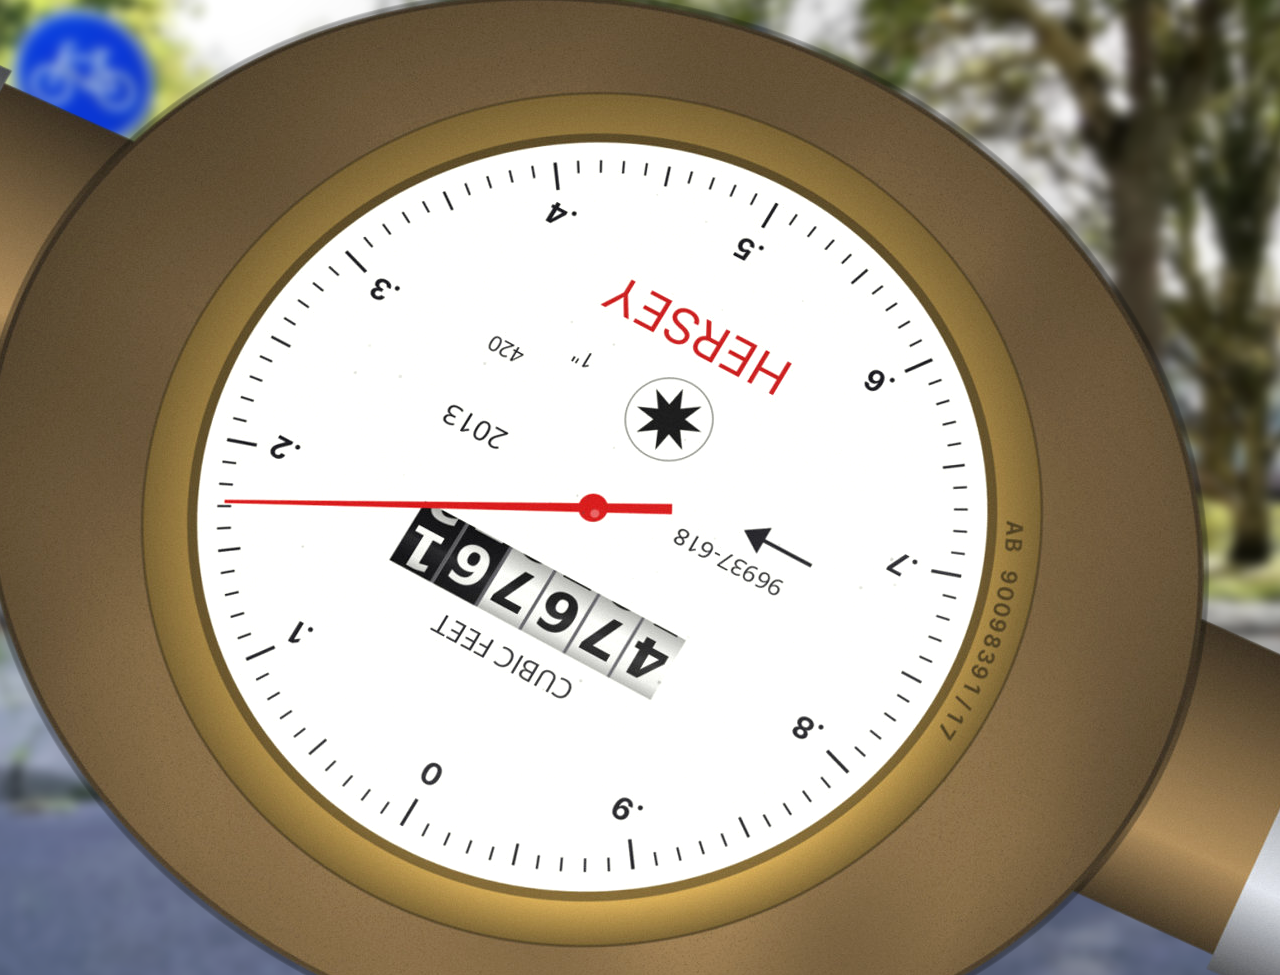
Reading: 476761.17ft³
